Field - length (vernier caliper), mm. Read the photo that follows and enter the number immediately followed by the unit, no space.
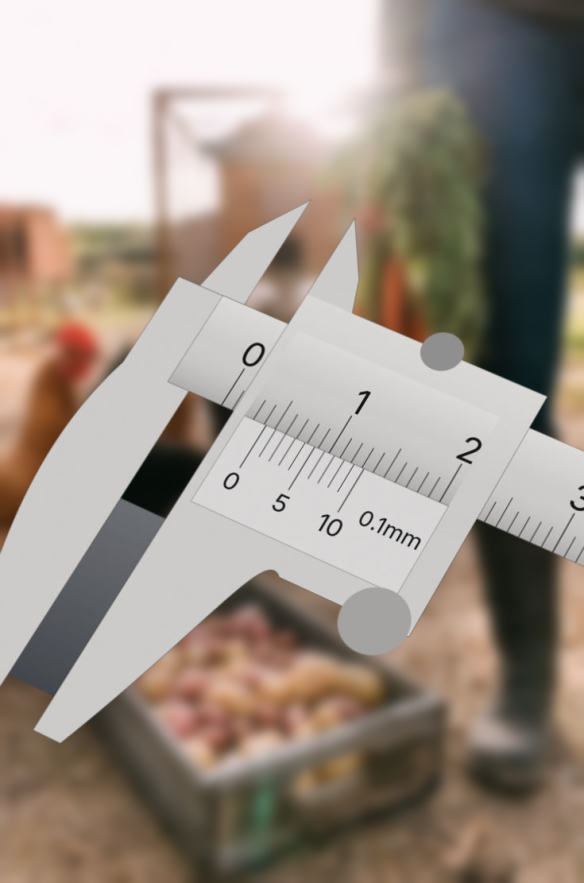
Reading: 4.2mm
